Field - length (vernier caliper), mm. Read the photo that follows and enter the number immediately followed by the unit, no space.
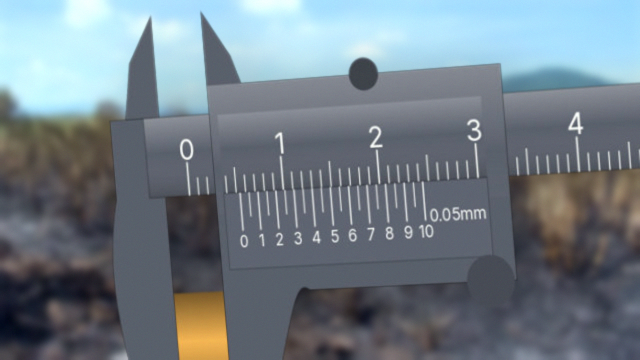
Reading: 5.4mm
